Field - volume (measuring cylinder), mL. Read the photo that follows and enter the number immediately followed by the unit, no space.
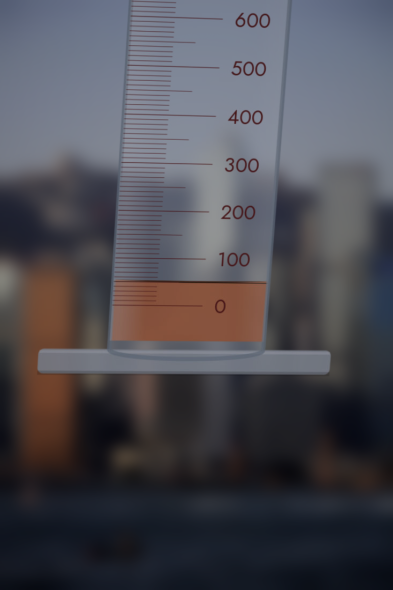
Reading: 50mL
